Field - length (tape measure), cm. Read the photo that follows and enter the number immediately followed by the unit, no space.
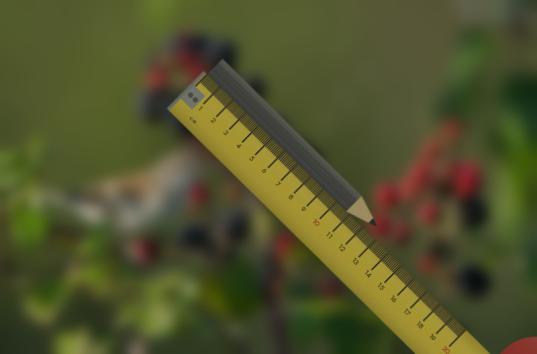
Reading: 12.5cm
